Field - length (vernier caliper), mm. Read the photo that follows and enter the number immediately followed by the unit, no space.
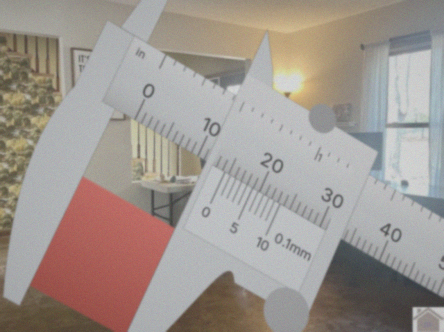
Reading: 14.4mm
